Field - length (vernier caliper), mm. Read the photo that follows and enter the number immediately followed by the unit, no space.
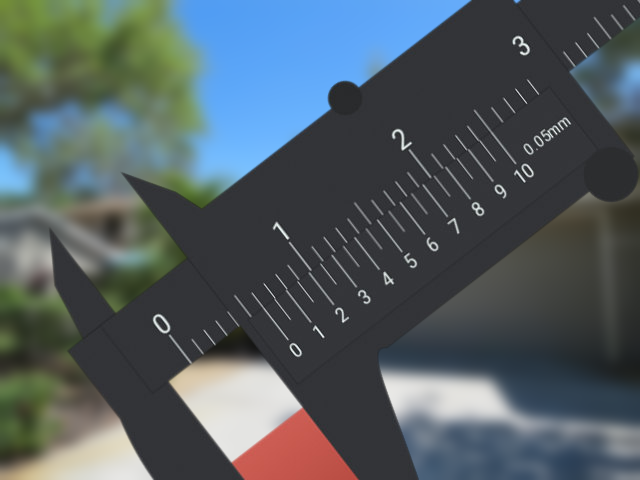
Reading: 6.0mm
